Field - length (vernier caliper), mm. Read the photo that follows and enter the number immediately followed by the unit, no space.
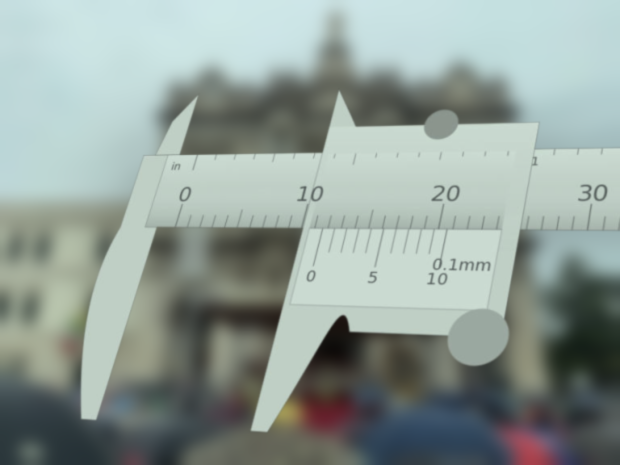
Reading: 11.6mm
